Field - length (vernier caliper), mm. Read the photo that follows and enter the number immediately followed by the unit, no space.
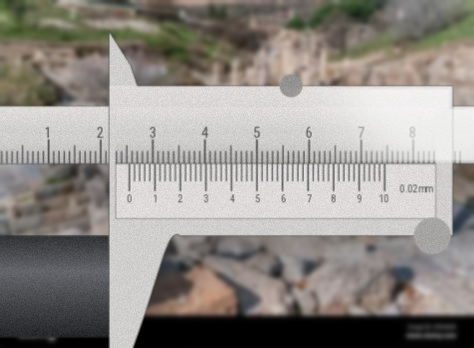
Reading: 25.5mm
